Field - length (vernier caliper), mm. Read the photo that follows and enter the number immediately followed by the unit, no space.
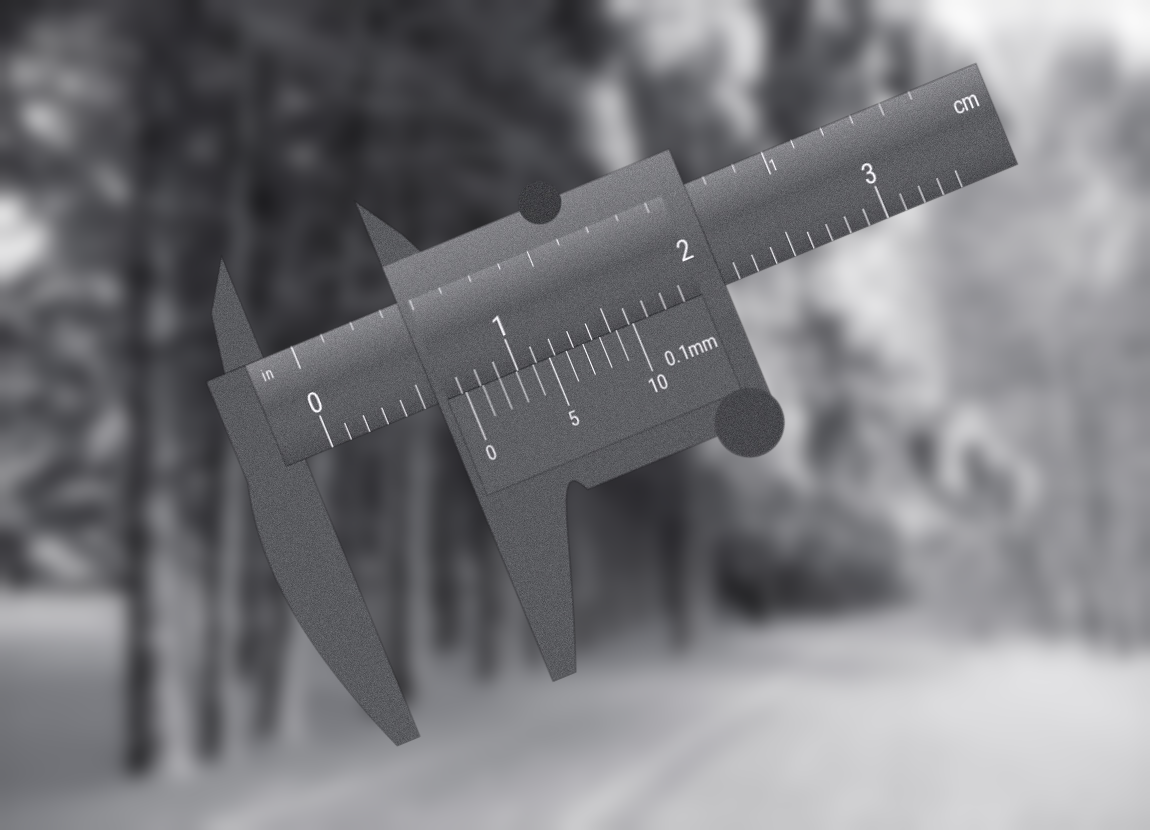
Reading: 7.2mm
